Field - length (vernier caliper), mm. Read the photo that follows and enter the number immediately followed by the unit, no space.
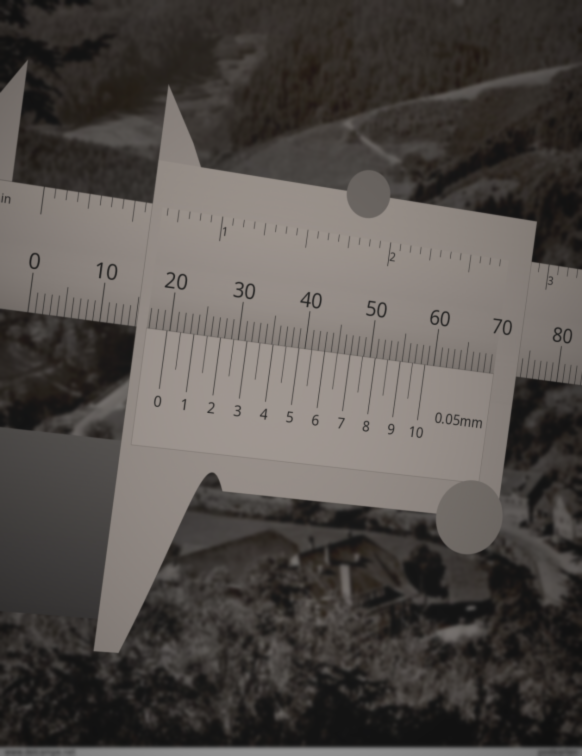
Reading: 19.6mm
